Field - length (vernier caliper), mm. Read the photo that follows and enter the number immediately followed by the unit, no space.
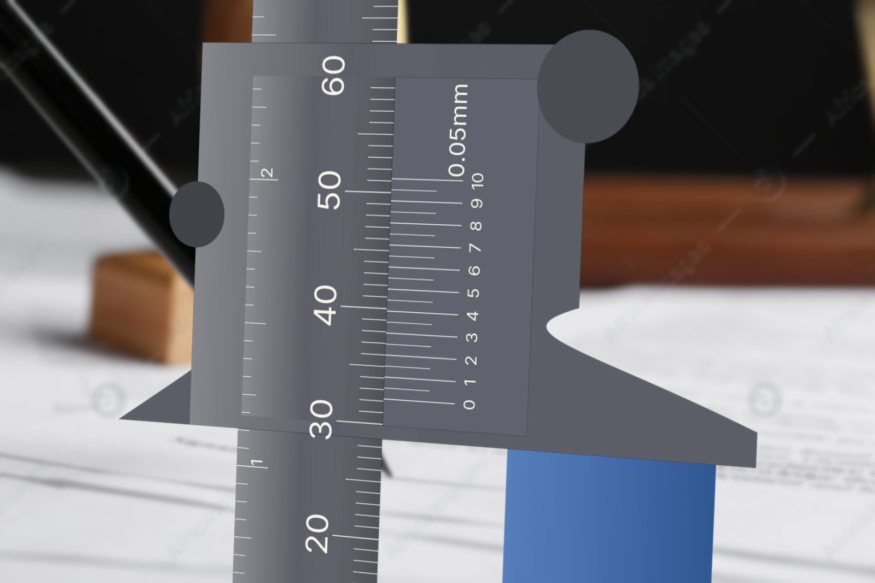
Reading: 32.2mm
